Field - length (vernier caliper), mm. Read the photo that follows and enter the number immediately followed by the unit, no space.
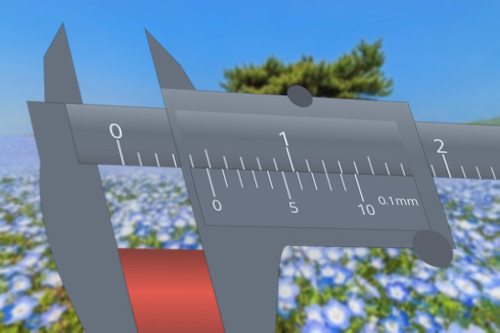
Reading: 4.8mm
